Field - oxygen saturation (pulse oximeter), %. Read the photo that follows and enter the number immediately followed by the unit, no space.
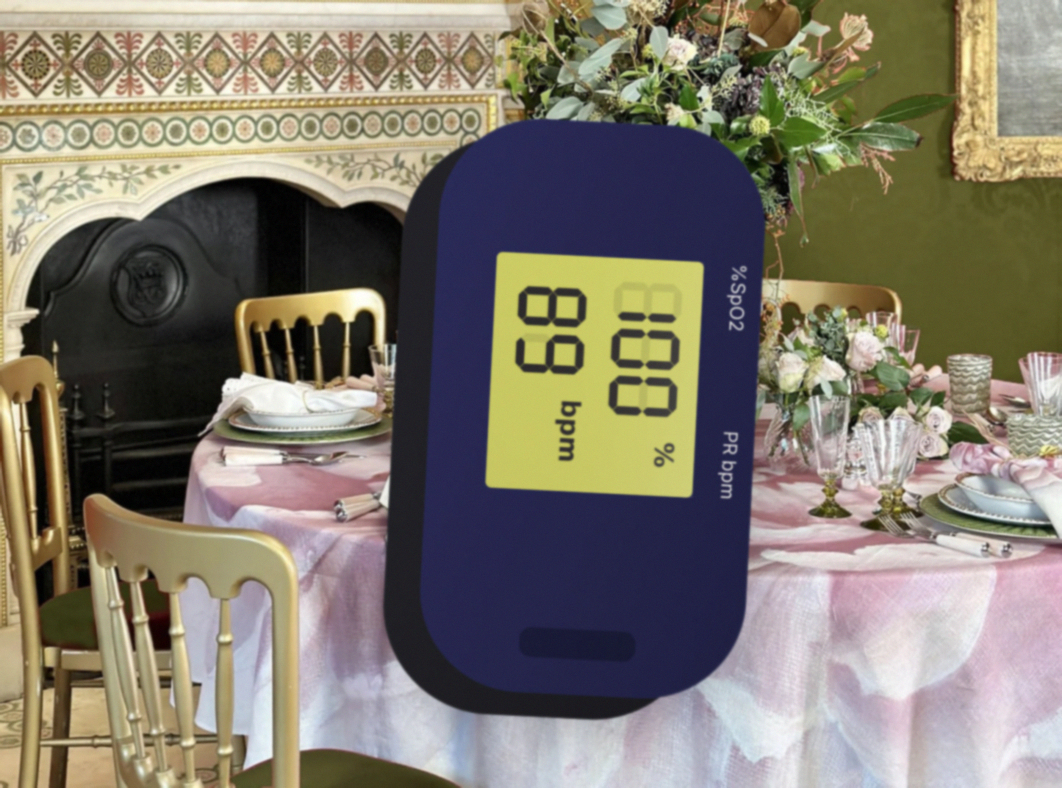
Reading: 100%
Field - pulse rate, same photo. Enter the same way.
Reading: 89bpm
